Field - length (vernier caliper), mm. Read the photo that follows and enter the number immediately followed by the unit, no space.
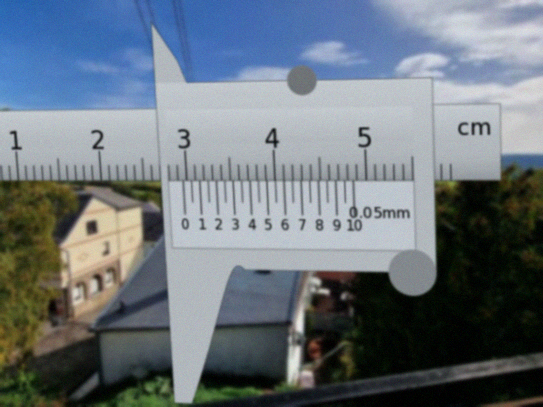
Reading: 29.6mm
